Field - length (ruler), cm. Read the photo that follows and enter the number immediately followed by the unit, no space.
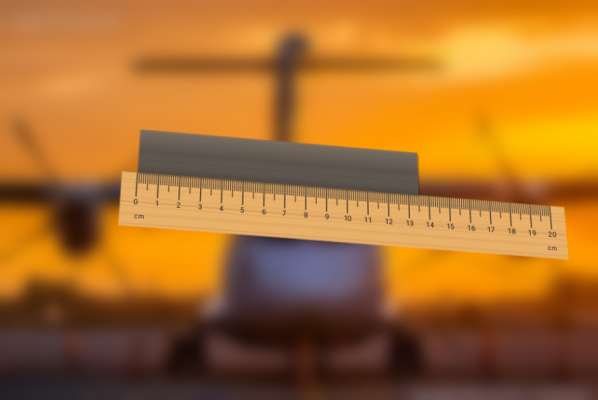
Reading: 13.5cm
